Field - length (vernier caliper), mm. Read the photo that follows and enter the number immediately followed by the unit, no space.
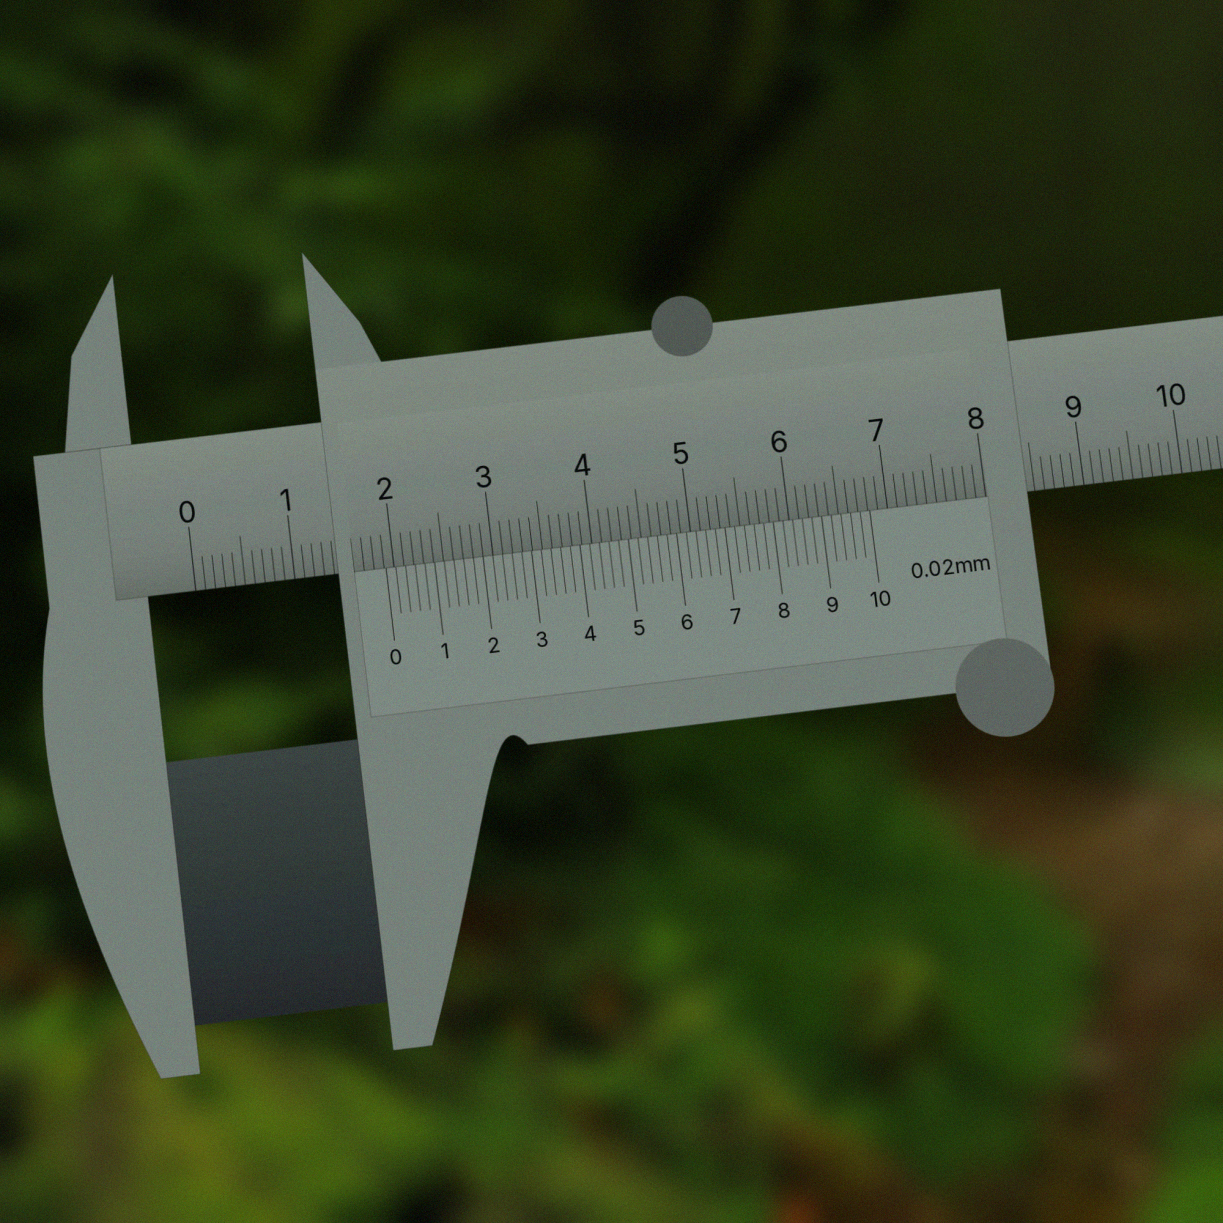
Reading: 19.2mm
